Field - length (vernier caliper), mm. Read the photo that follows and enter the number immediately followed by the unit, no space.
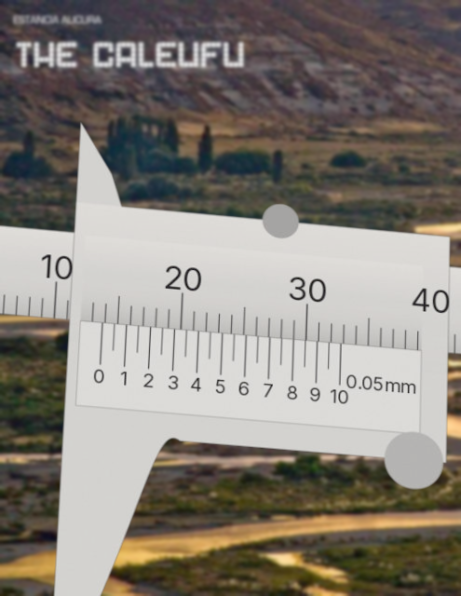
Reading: 13.8mm
